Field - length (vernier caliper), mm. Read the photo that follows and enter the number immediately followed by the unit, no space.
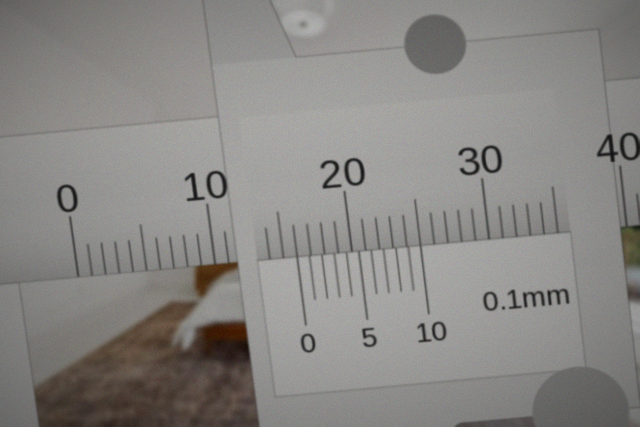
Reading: 16.0mm
